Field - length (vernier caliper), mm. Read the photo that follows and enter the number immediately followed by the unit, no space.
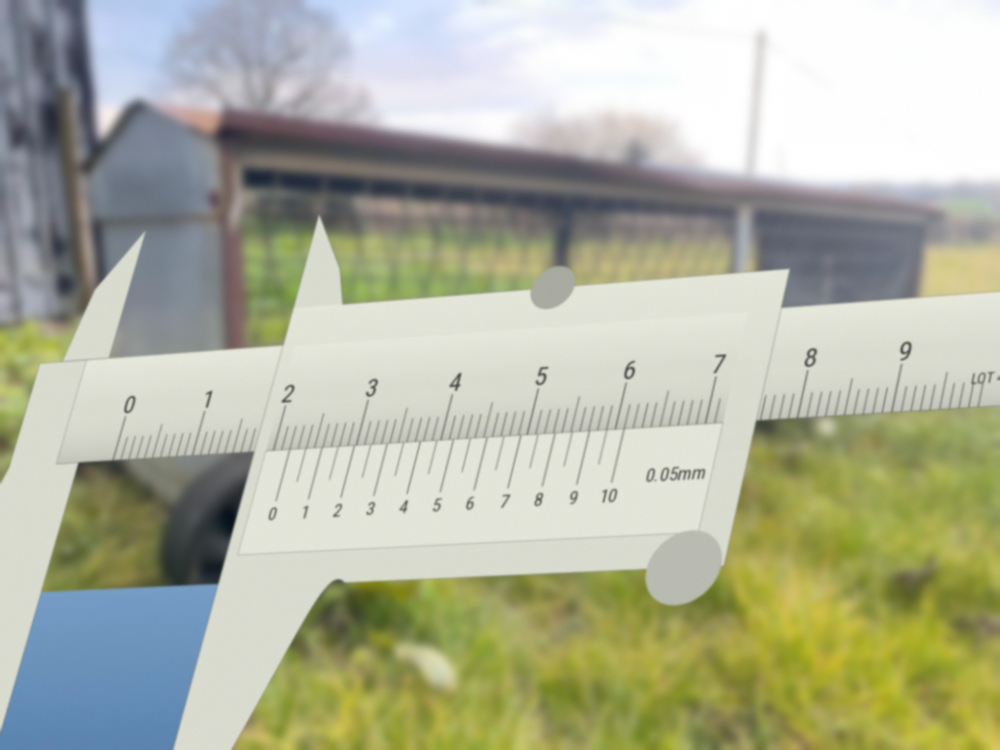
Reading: 22.0mm
